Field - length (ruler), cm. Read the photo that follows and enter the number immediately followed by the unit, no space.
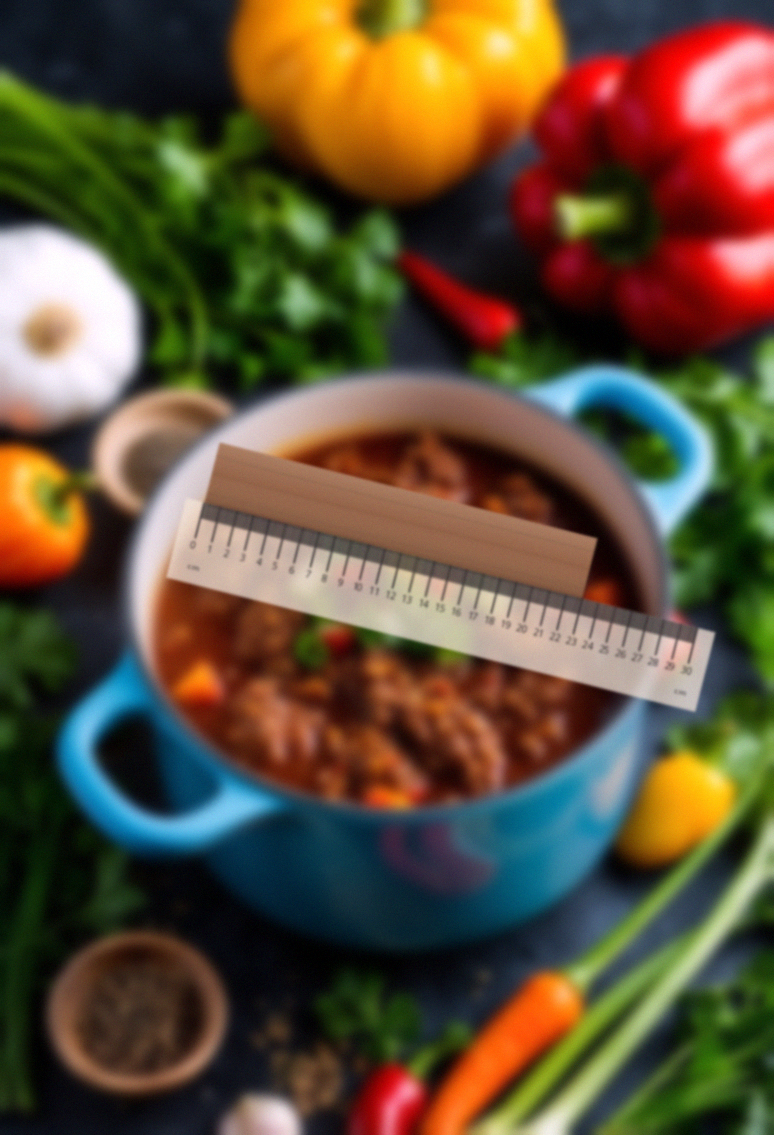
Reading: 23cm
